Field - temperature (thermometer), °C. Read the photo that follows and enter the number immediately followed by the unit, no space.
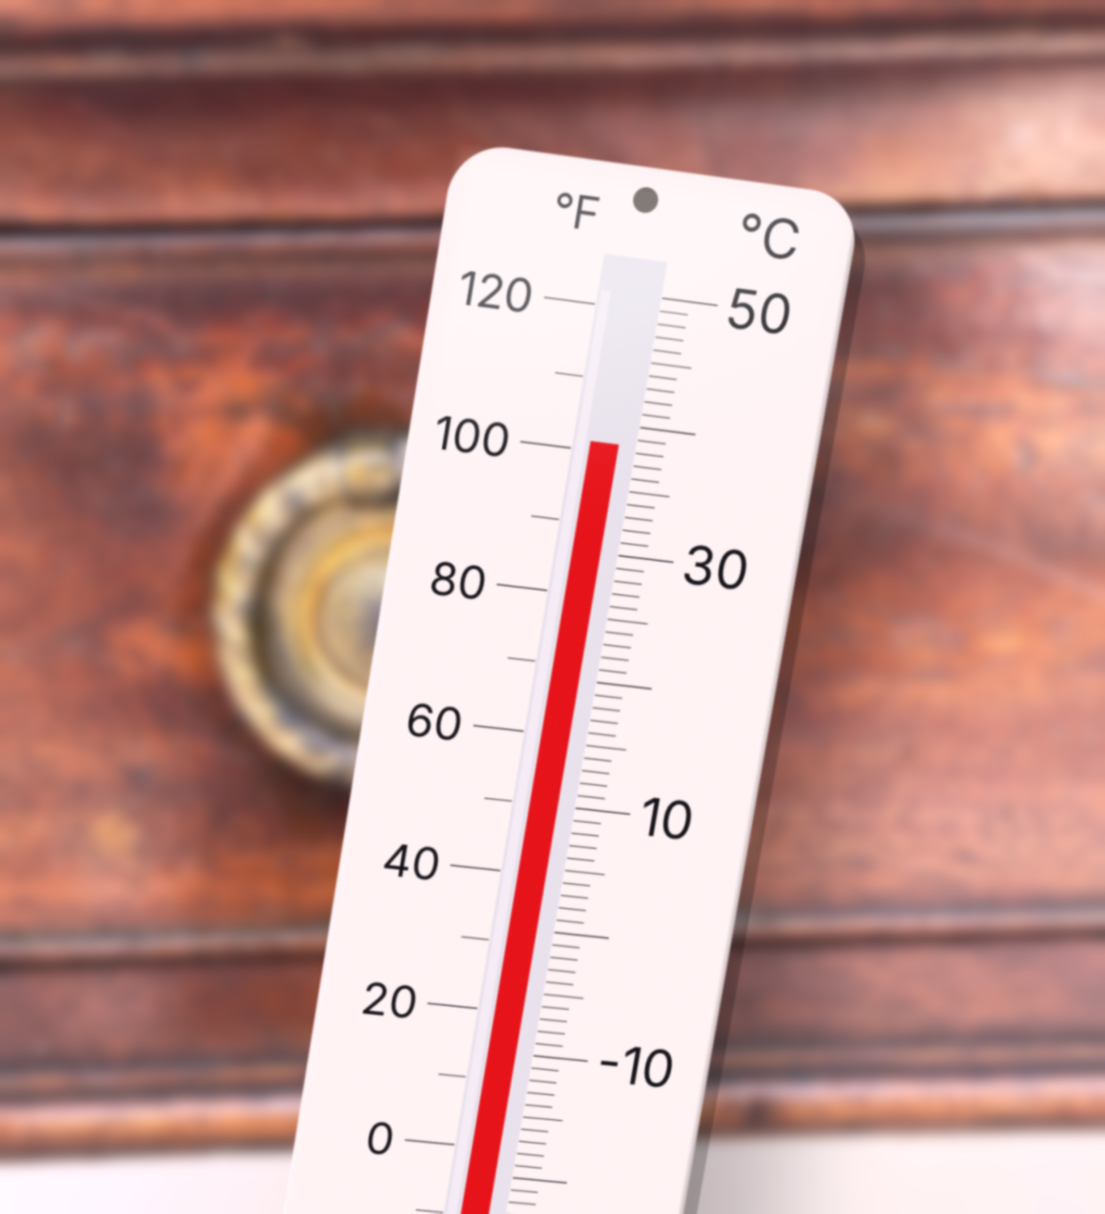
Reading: 38.5°C
